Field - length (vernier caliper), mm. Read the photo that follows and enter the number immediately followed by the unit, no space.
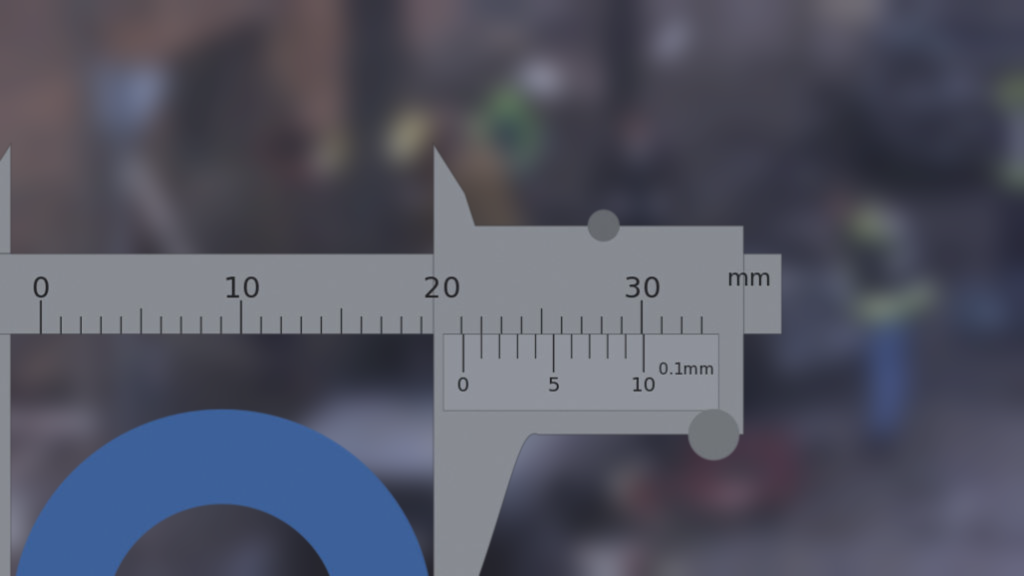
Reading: 21.1mm
